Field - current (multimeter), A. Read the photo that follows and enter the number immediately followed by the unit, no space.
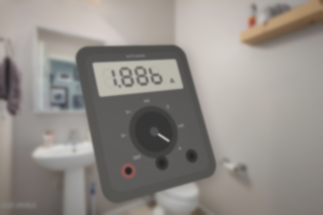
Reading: 1.886A
